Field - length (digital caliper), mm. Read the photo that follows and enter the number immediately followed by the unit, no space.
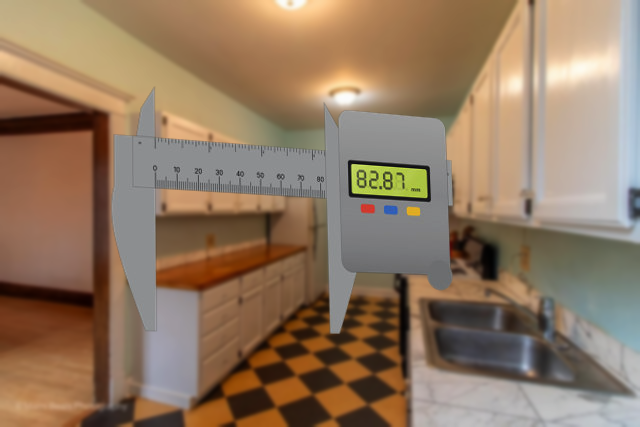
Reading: 82.87mm
